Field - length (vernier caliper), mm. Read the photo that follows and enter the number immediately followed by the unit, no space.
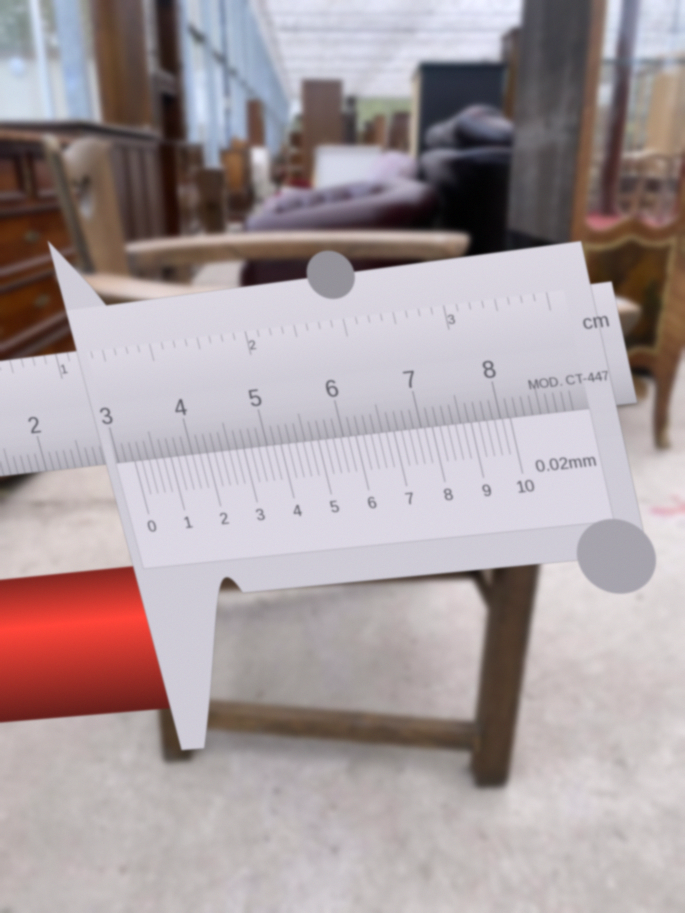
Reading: 32.2mm
